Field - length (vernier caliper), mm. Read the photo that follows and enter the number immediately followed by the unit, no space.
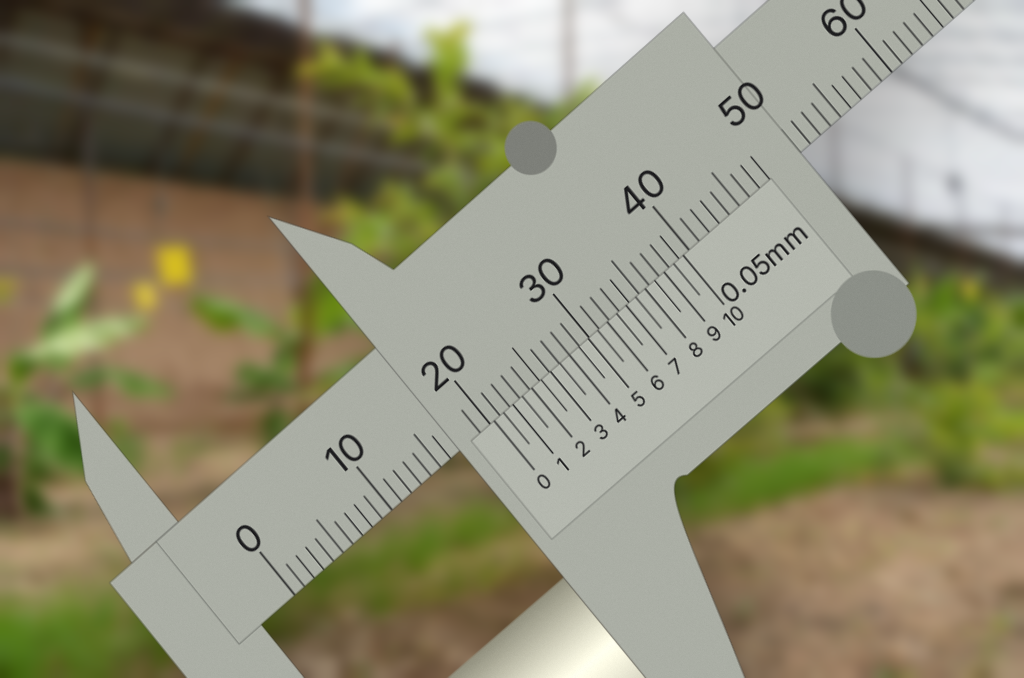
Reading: 20.4mm
